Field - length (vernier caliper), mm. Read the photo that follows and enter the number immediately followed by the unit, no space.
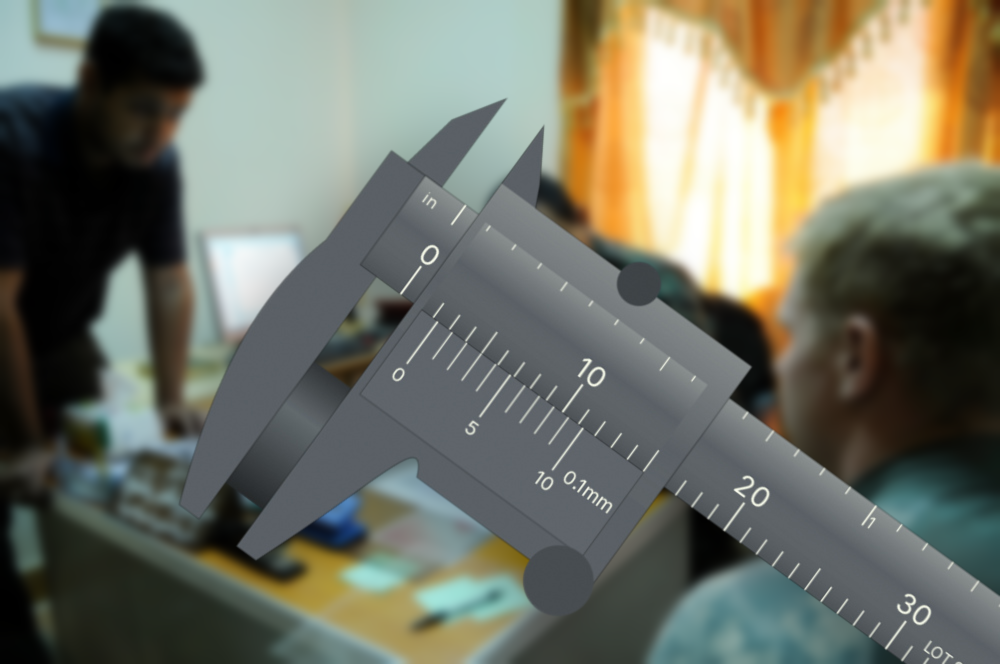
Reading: 2.3mm
